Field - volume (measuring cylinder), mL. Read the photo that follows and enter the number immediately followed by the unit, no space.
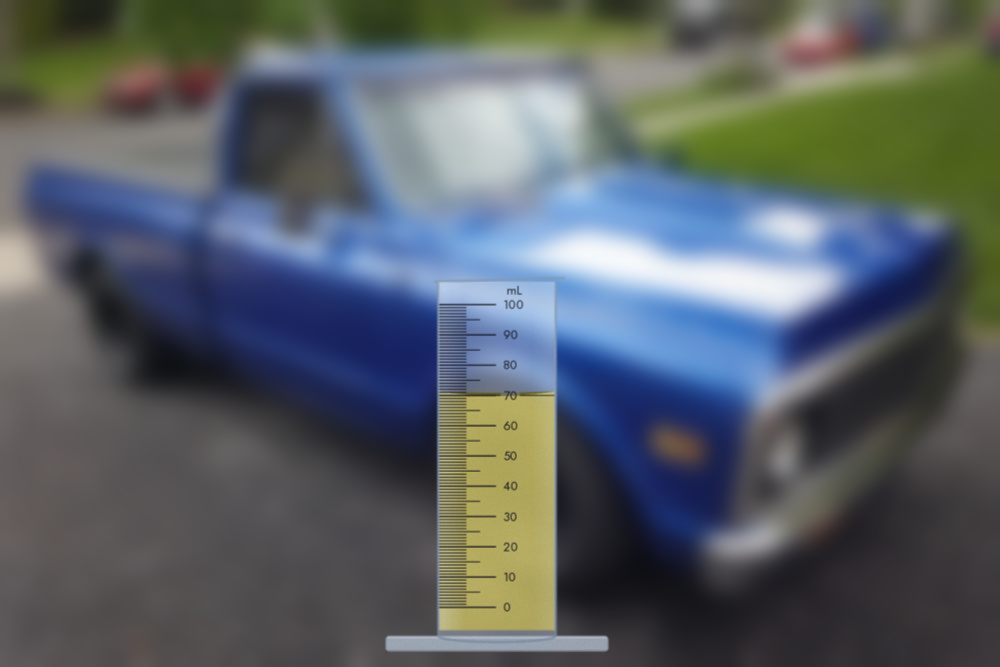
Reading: 70mL
